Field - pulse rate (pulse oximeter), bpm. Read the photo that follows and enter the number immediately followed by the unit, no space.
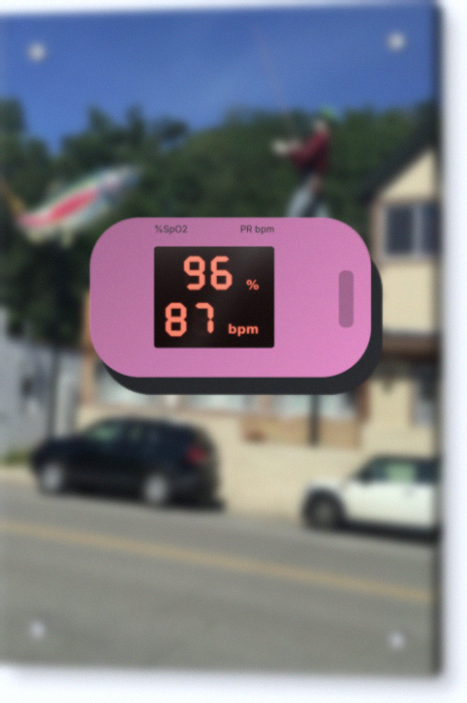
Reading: 87bpm
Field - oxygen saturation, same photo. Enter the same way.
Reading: 96%
